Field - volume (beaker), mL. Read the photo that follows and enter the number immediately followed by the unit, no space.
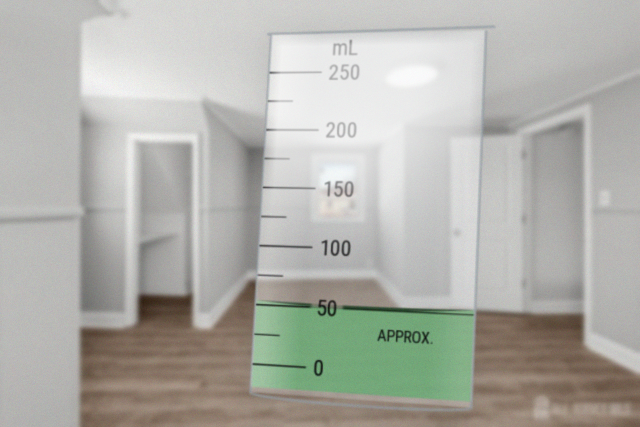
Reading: 50mL
